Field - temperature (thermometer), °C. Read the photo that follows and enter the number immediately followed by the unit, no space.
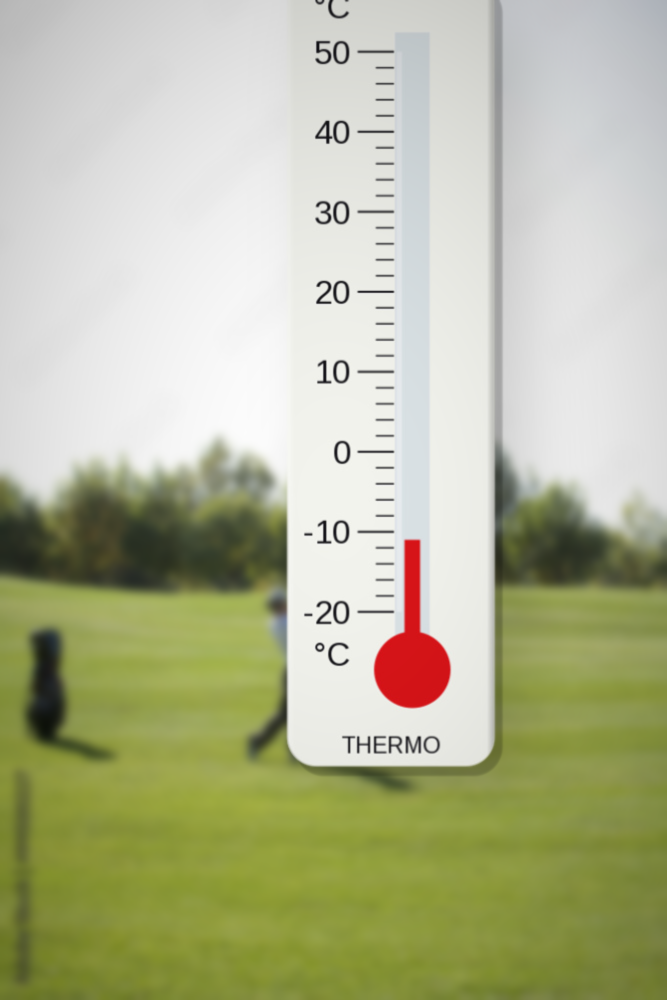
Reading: -11°C
